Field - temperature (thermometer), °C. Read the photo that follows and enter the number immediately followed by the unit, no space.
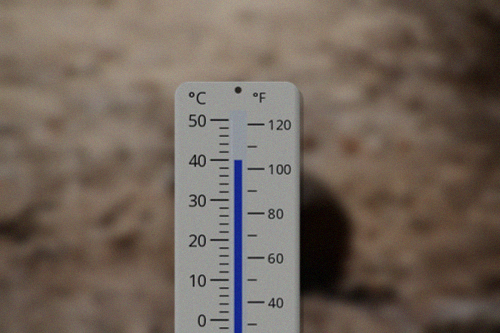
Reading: 40°C
